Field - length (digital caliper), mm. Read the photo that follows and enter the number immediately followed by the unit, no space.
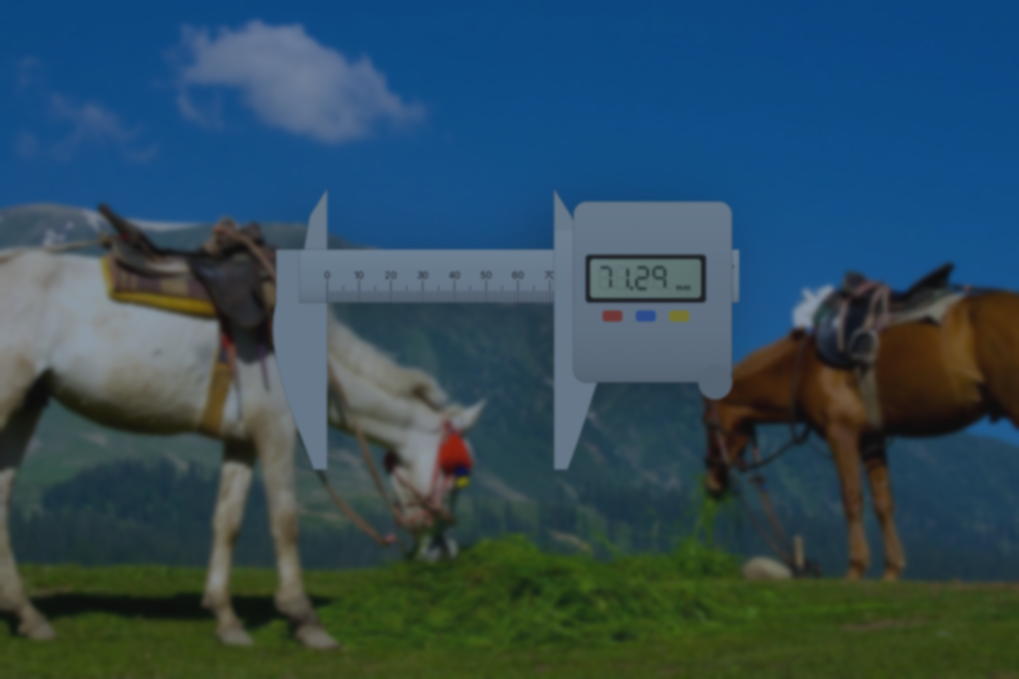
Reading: 71.29mm
